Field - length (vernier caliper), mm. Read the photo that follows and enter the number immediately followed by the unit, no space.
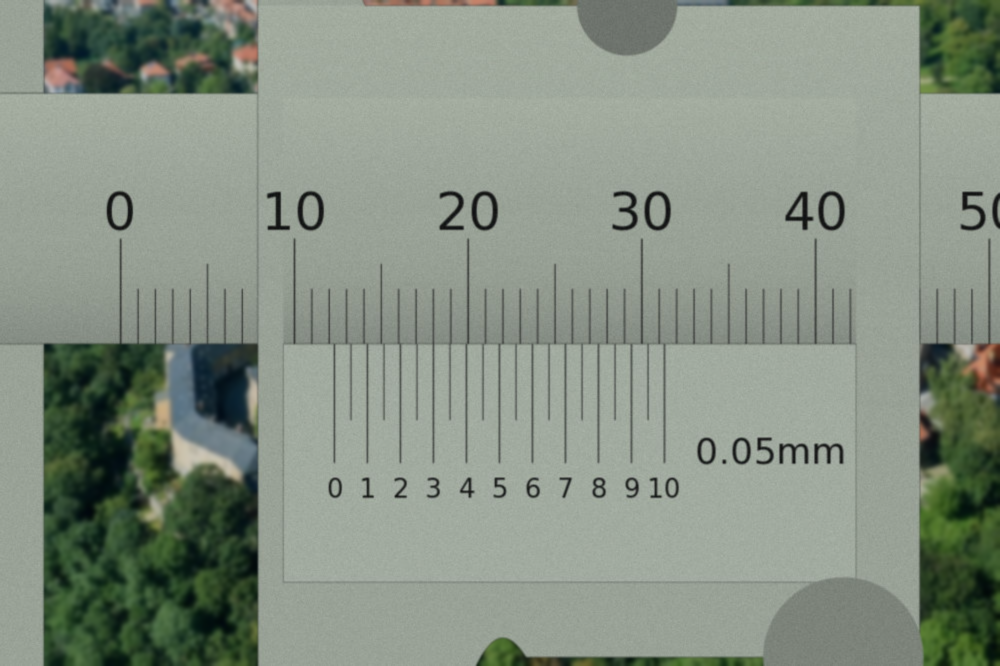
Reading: 12.3mm
